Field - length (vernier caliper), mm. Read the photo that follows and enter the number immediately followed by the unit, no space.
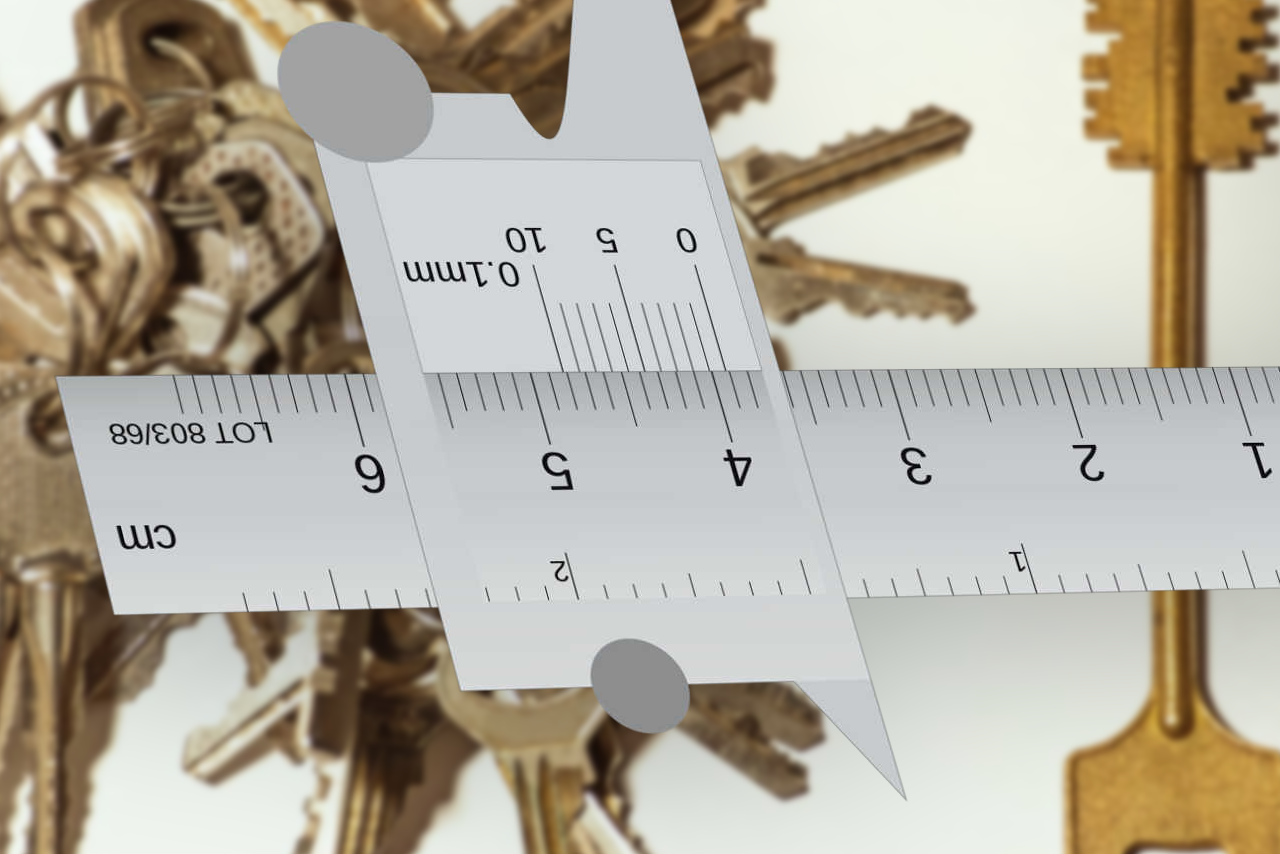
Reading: 39.2mm
